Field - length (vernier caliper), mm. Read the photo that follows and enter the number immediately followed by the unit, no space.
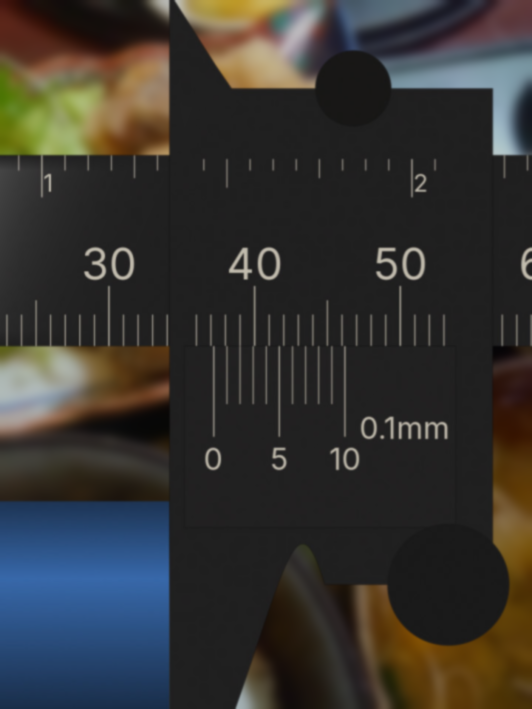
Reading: 37.2mm
